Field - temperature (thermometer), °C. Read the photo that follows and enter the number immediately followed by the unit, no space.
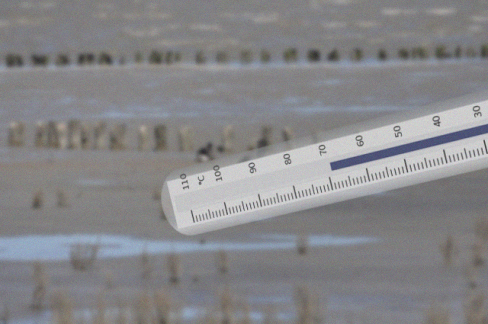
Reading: 69°C
